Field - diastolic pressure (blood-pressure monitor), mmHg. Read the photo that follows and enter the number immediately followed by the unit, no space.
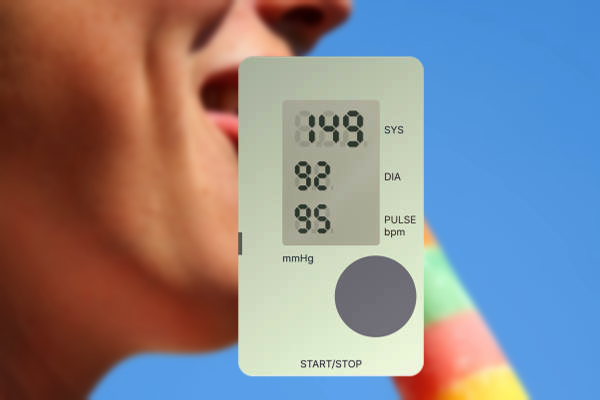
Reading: 92mmHg
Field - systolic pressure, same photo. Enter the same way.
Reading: 149mmHg
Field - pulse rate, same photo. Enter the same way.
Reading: 95bpm
